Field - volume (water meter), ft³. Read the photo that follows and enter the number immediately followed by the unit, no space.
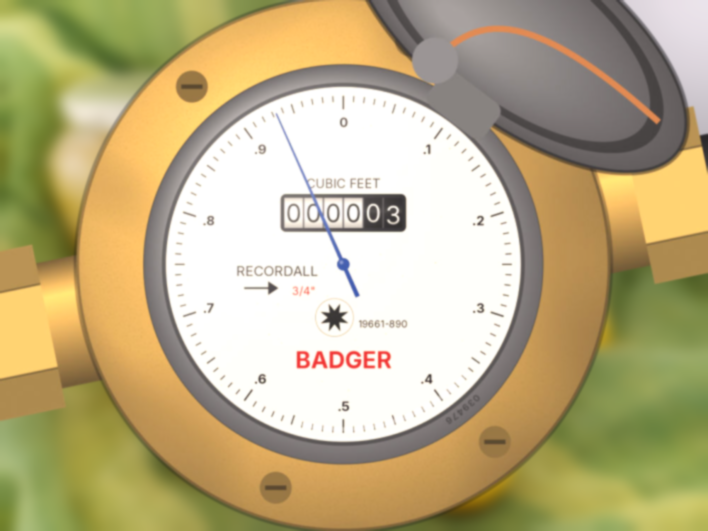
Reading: 2.93ft³
